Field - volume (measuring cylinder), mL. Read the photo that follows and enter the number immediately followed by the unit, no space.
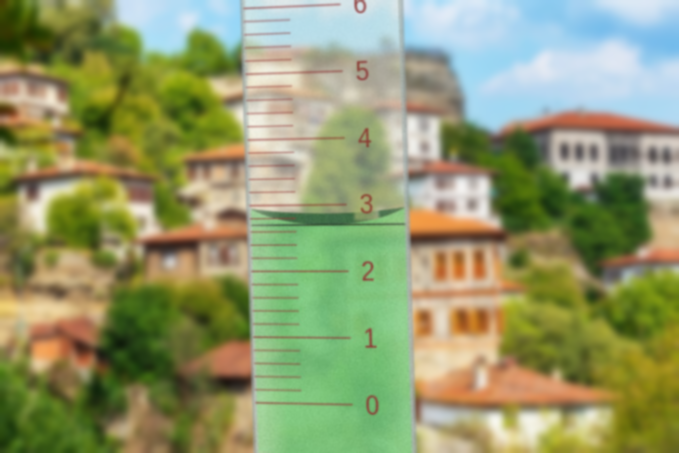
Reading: 2.7mL
